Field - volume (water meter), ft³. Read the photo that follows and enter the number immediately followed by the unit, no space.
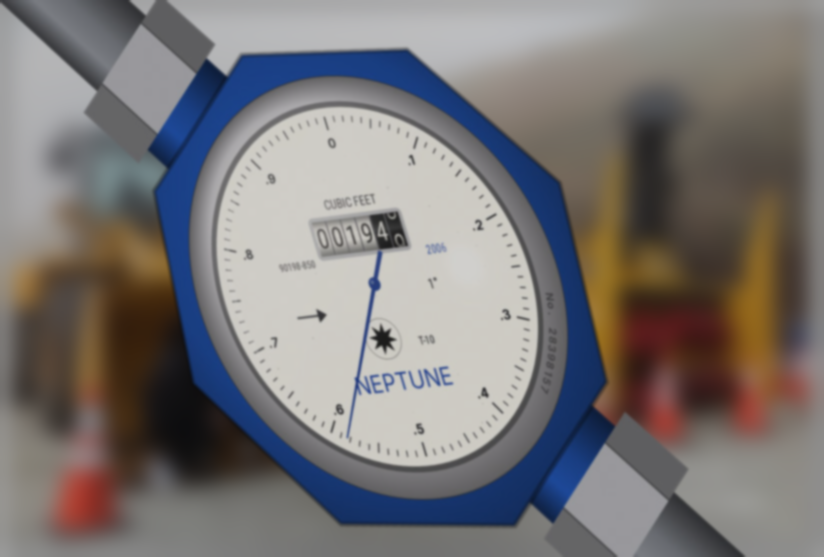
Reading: 1948.58ft³
